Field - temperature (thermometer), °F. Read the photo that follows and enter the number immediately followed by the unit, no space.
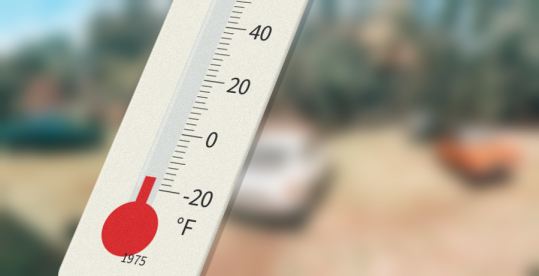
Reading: -16°F
